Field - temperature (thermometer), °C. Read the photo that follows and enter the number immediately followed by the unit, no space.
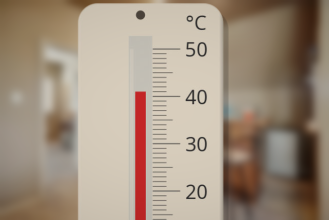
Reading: 41°C
